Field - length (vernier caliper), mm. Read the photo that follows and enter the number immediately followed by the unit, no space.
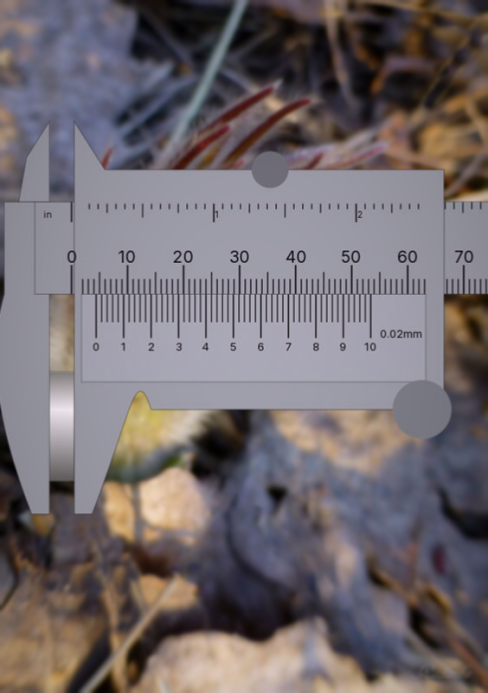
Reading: 4.4mm
